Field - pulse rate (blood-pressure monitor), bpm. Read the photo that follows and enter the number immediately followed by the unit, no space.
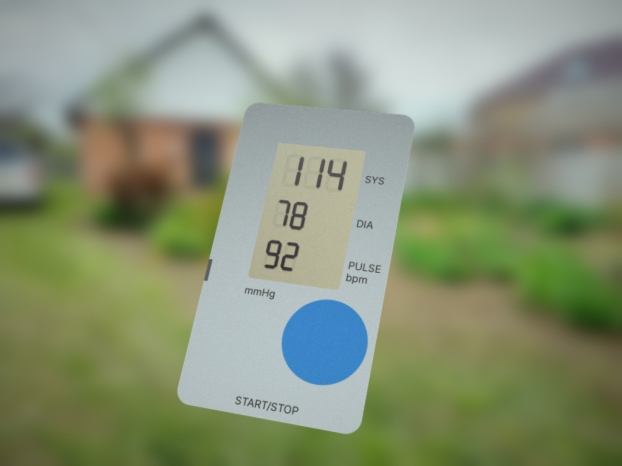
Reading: 92bpm
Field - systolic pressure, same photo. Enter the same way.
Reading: 114mmHg
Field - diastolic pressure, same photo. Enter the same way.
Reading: 78mmHg
